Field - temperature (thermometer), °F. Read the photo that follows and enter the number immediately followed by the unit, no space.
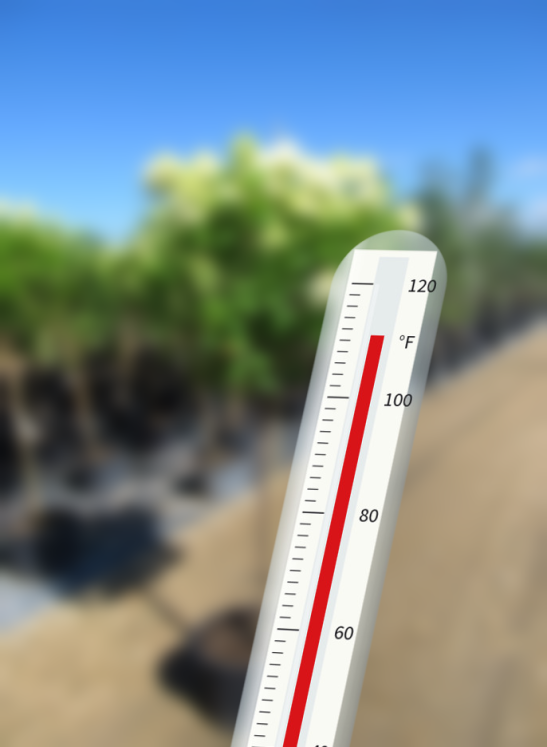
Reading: 111°F
